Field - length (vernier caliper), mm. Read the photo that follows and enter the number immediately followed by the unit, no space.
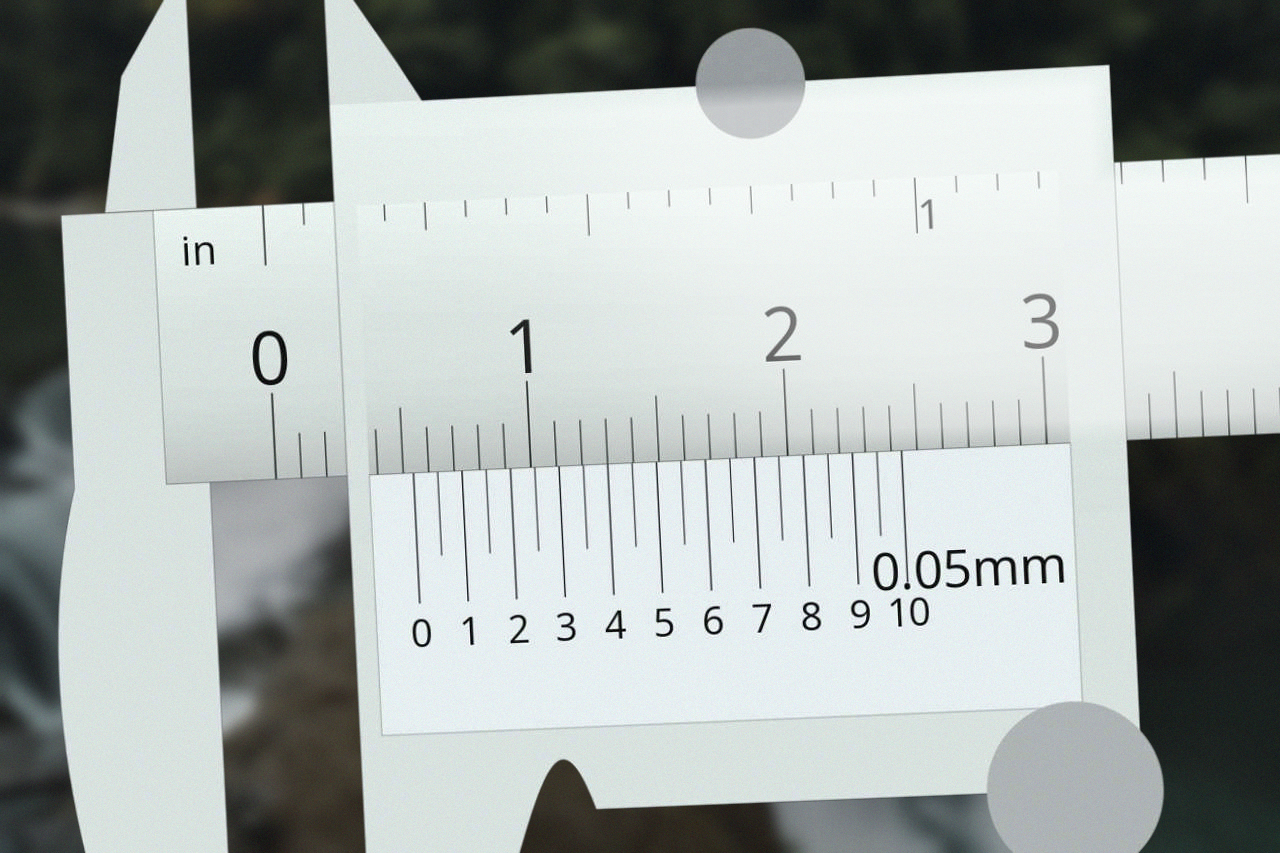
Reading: 5.40mm
